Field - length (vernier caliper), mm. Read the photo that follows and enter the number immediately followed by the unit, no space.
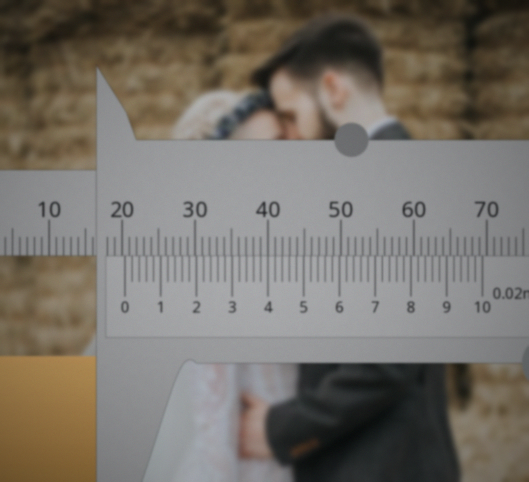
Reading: 20.4mm
